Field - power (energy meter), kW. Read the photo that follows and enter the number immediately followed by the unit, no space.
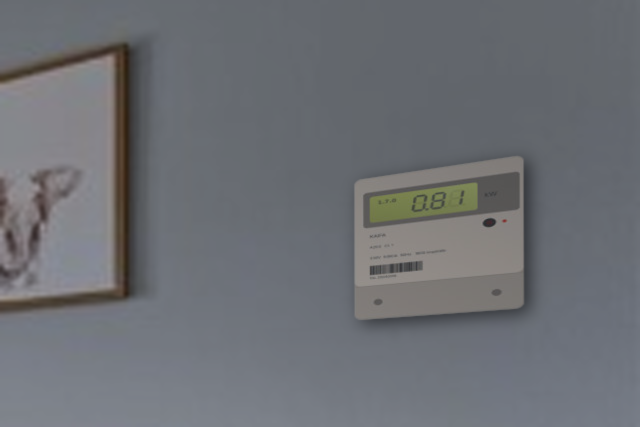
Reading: 0.81kW
